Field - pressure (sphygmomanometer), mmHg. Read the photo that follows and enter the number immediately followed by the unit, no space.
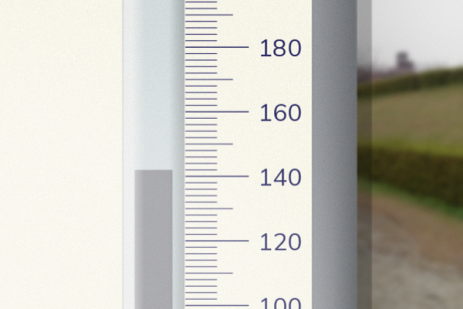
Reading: 142mmHg
